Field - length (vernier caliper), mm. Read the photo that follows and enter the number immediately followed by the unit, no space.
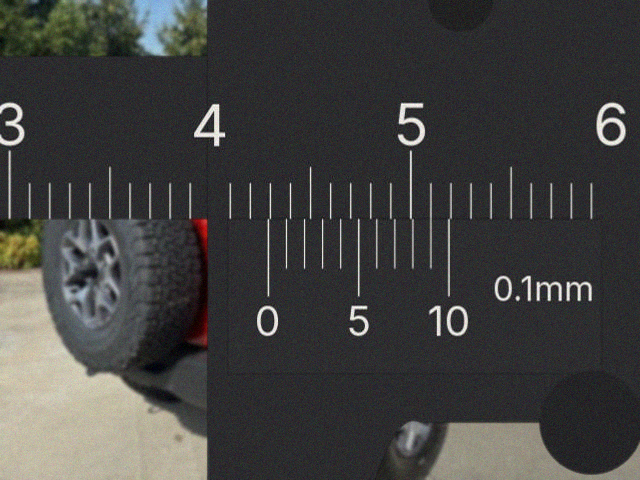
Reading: 42.9mm
